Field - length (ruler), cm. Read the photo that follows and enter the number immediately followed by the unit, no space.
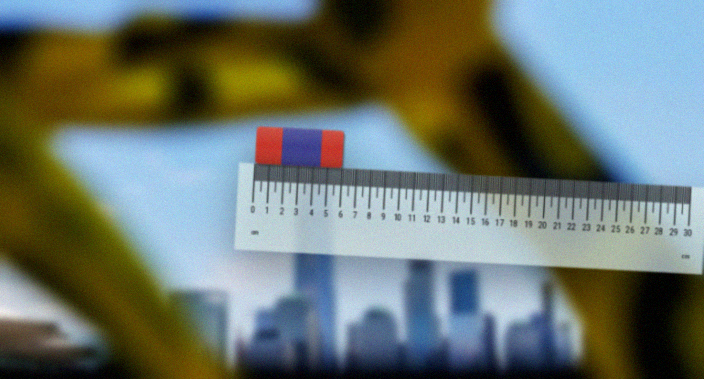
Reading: 6cm
